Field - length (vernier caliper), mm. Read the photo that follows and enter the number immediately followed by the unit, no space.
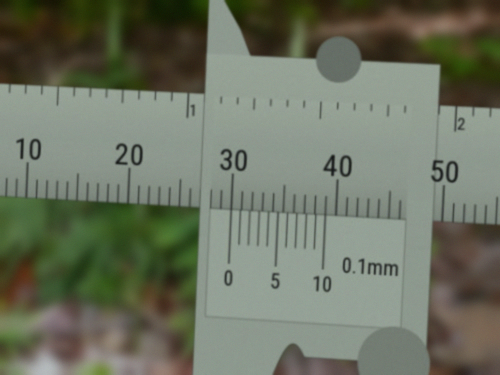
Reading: 30.0mm
